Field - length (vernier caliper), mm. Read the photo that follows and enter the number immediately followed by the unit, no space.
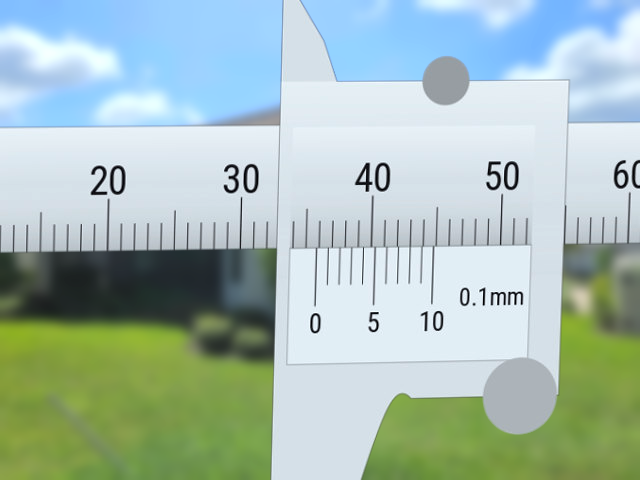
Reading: 35.8mm
